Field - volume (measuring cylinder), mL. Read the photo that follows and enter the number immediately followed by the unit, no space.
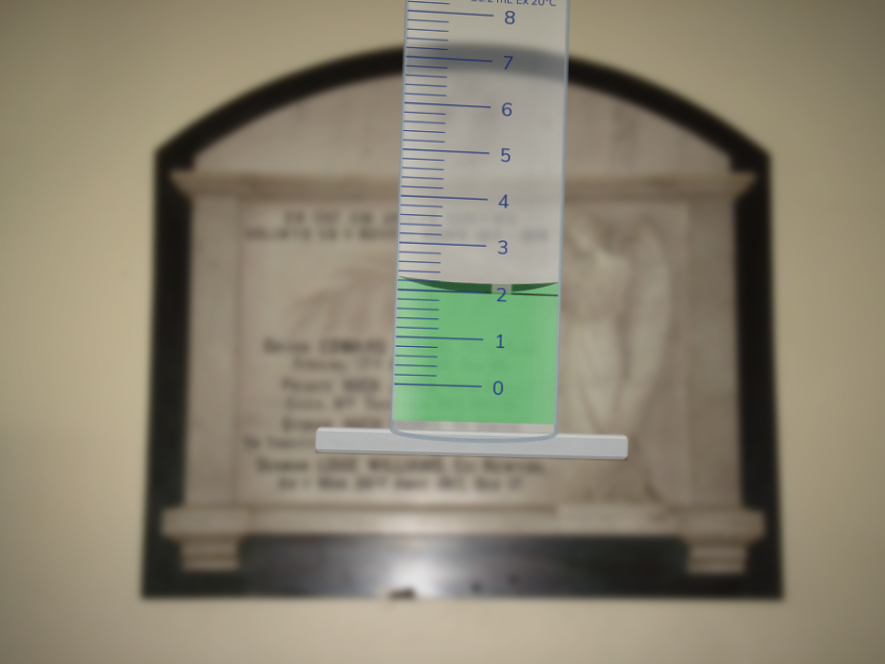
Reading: 2mL
